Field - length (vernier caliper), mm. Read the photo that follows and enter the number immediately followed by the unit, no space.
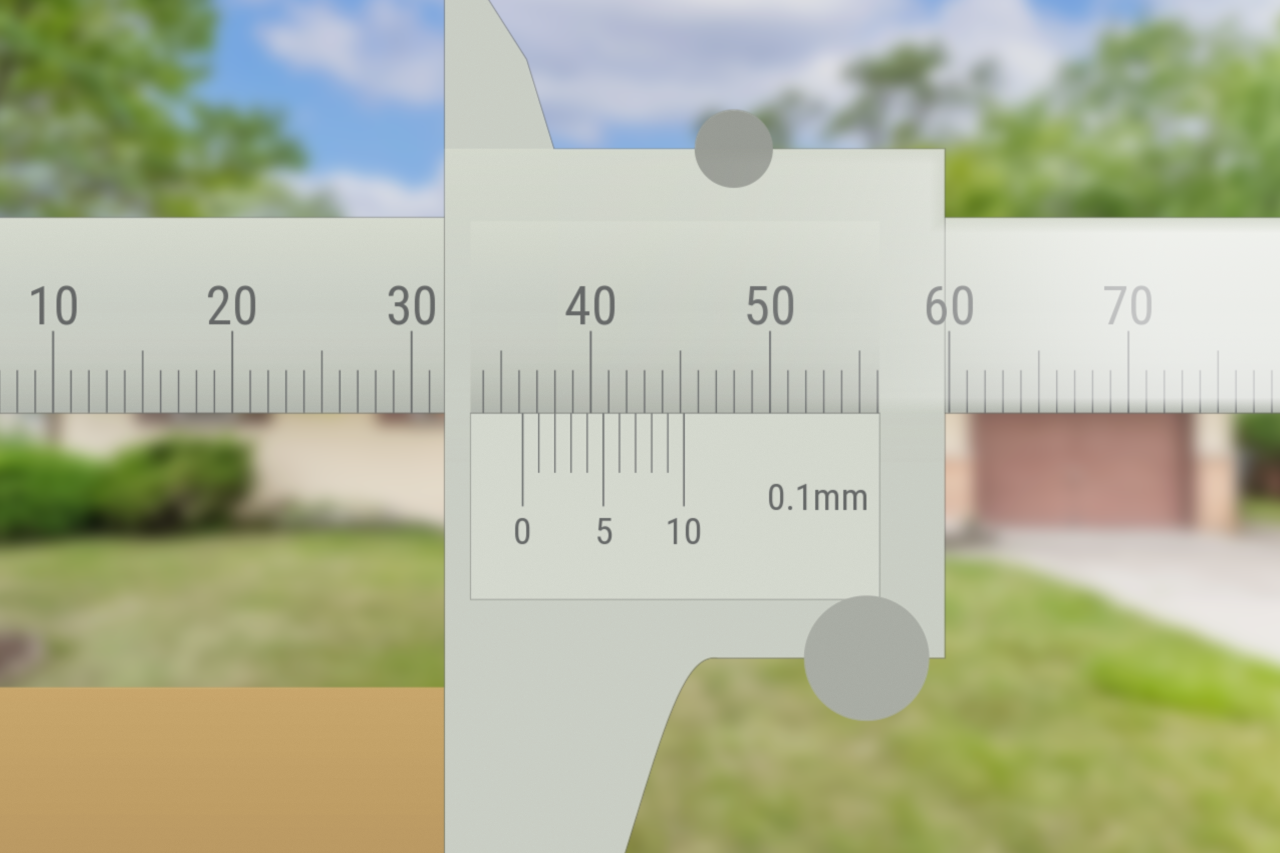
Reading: 36.2mm
